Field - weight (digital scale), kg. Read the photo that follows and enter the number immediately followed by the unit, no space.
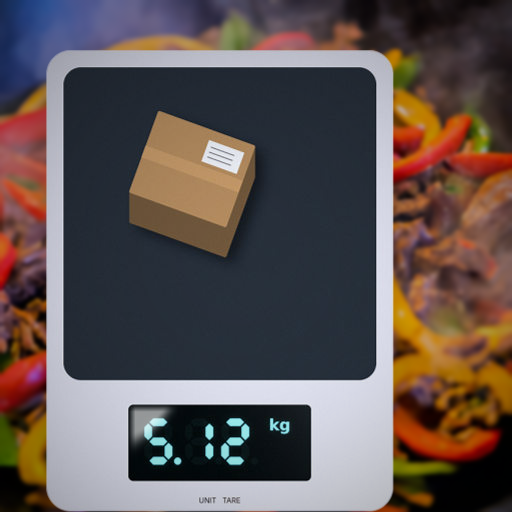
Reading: 5.12kg
